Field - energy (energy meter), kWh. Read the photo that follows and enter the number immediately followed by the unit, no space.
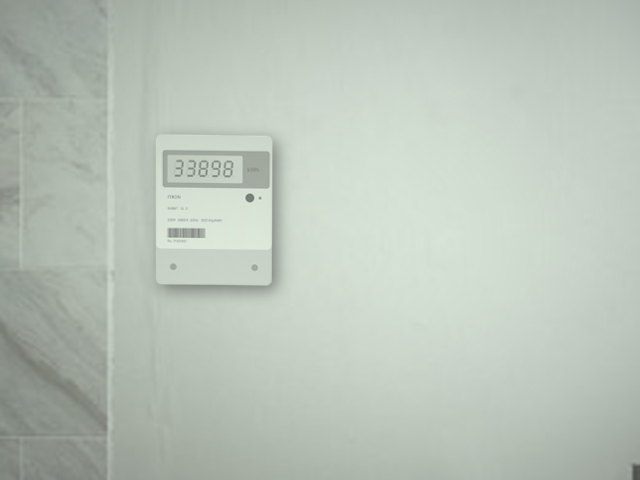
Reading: 33898kWh
